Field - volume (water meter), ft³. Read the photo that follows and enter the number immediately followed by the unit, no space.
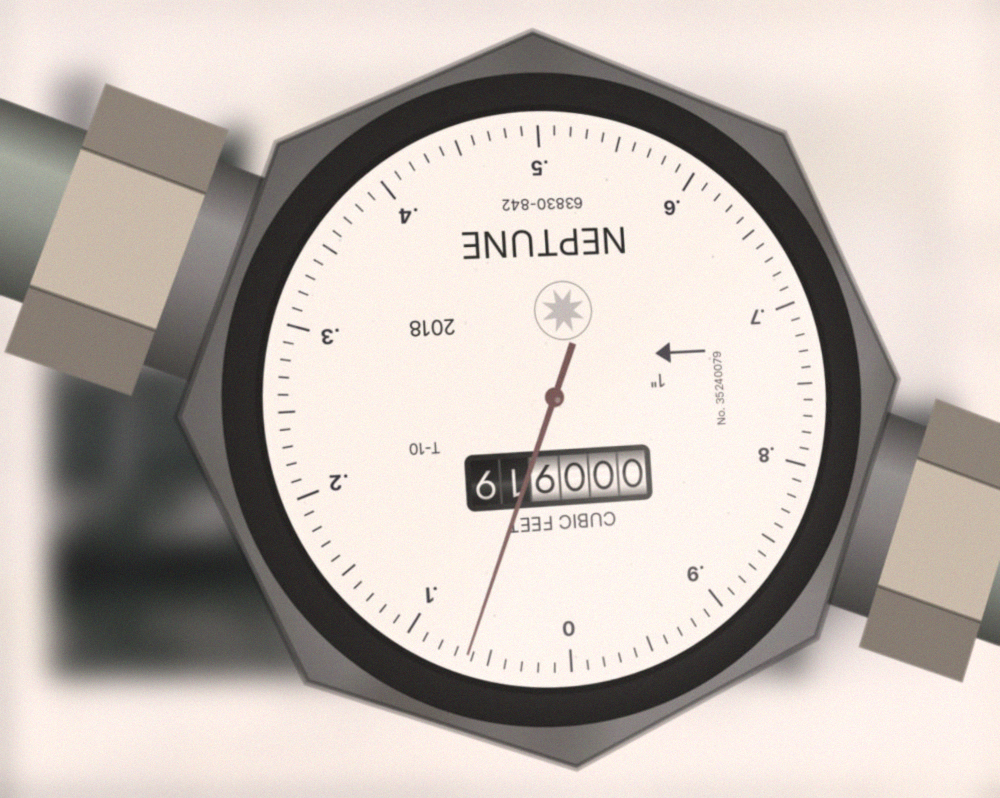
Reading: 919.06ft³
